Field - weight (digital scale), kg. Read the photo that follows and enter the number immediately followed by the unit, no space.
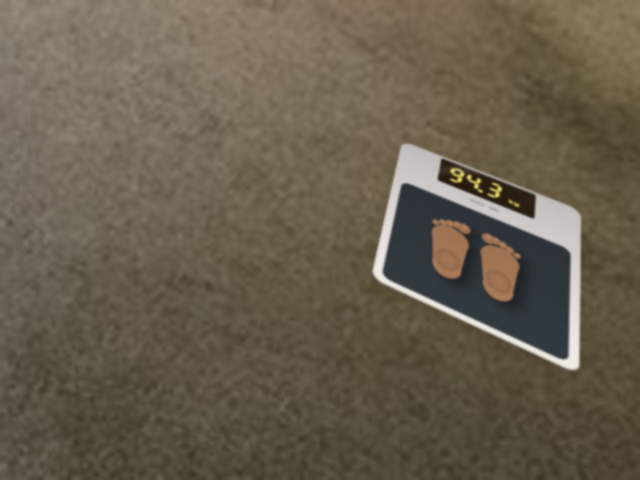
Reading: 94.3kg
